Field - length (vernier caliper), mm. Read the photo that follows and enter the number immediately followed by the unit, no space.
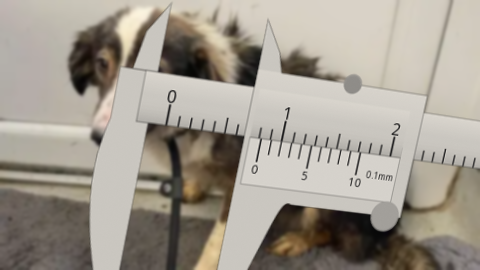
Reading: 8.2mm
